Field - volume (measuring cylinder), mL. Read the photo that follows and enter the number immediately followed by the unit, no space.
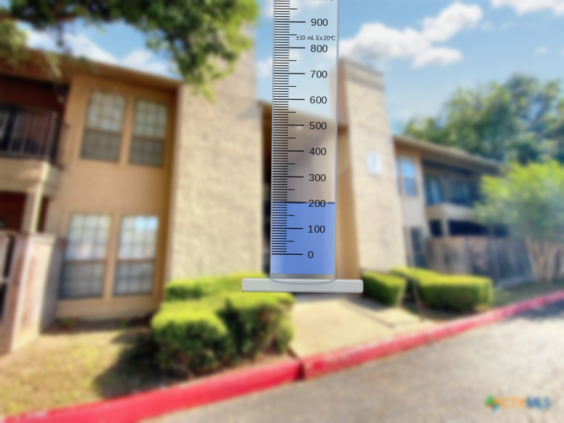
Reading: 200mL
